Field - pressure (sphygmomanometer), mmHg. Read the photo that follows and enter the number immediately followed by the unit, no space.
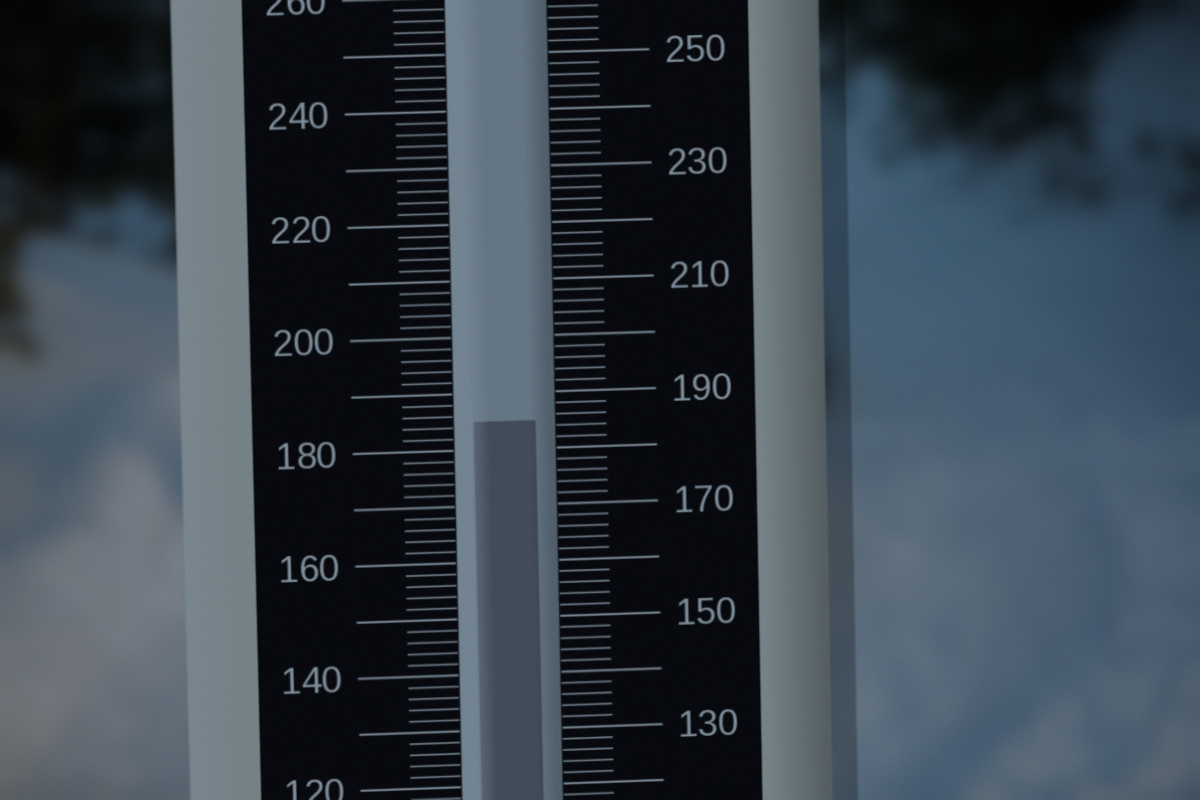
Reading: 185mmHg
